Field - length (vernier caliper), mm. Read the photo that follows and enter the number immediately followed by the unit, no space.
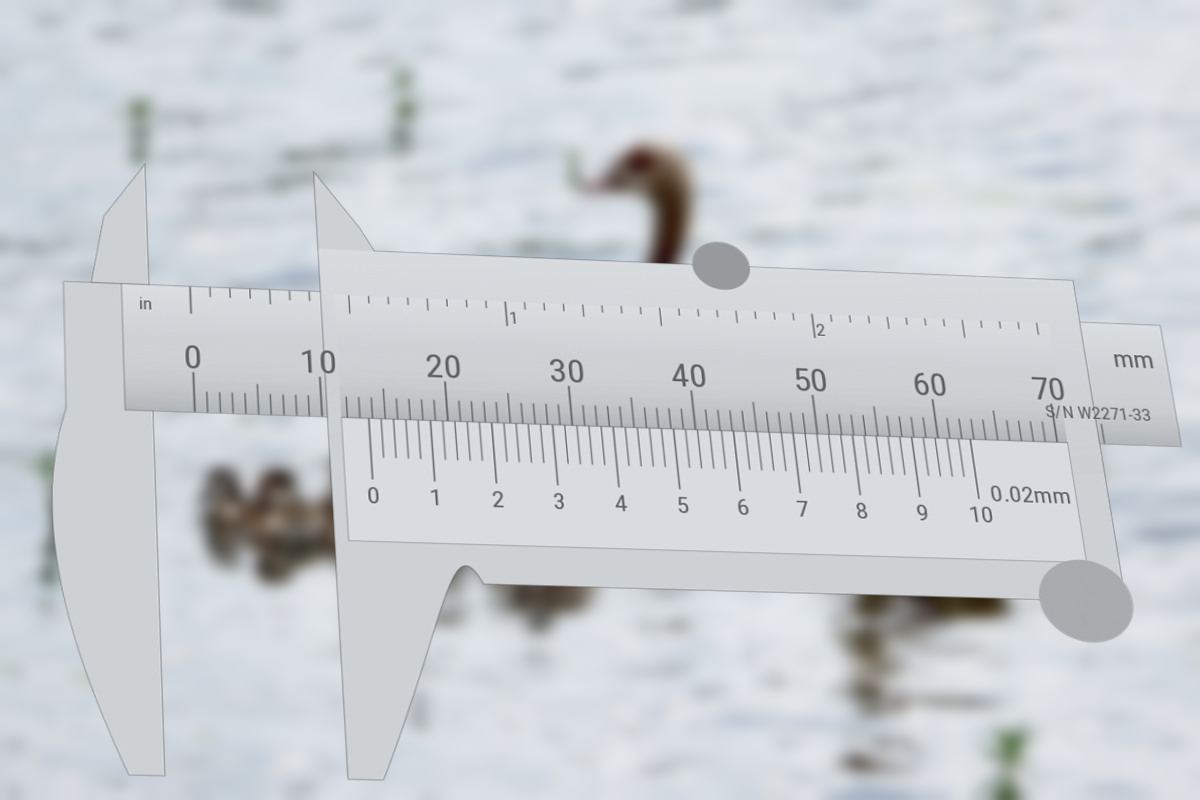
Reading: 13.7mm
